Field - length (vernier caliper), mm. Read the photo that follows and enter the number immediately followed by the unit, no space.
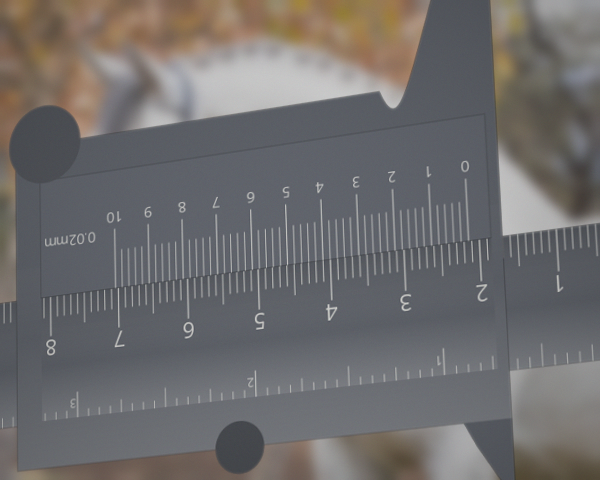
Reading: 21.4mm
